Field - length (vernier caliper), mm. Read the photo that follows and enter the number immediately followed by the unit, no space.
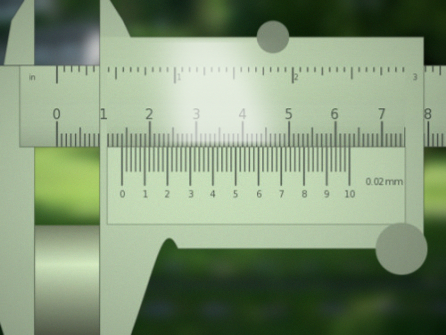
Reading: 14.0mm
